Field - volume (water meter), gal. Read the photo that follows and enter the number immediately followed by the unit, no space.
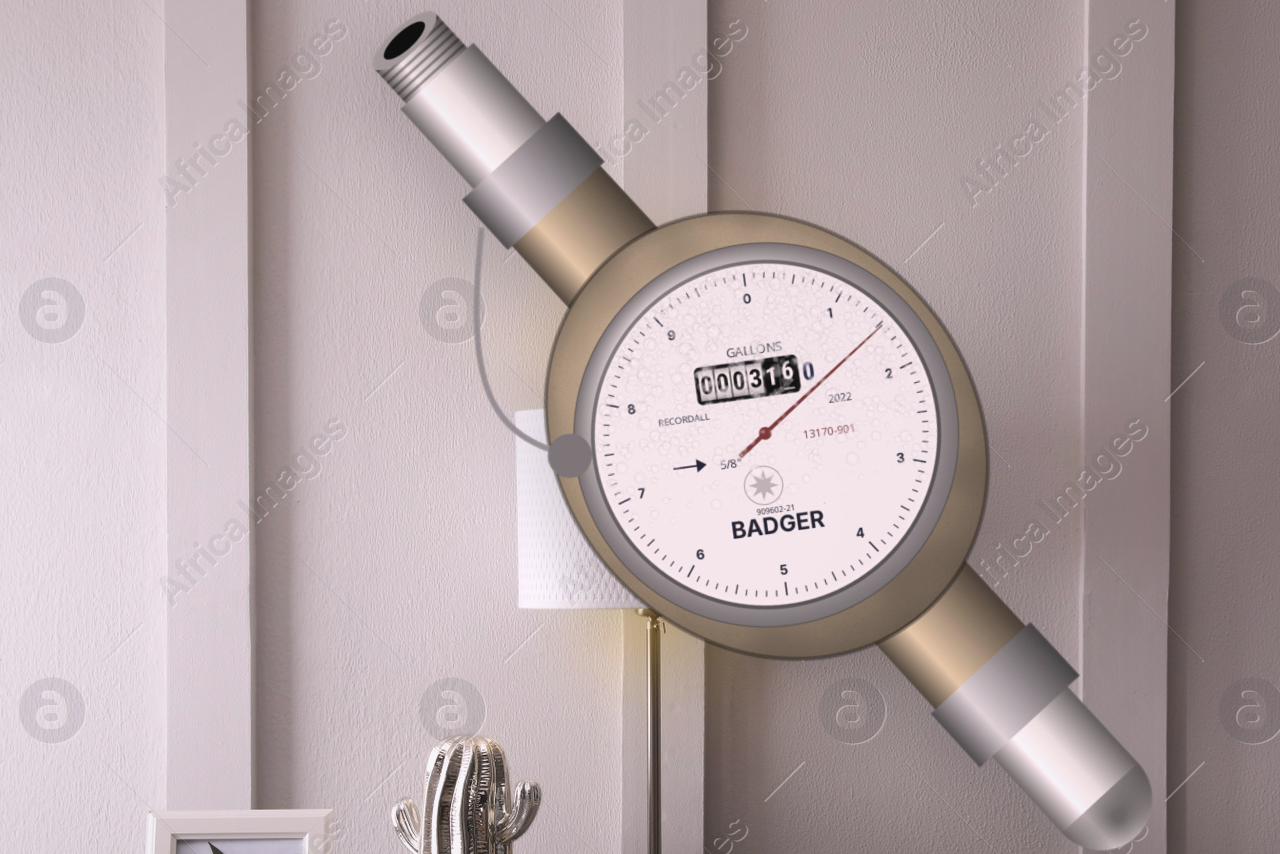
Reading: 3161.5gal
